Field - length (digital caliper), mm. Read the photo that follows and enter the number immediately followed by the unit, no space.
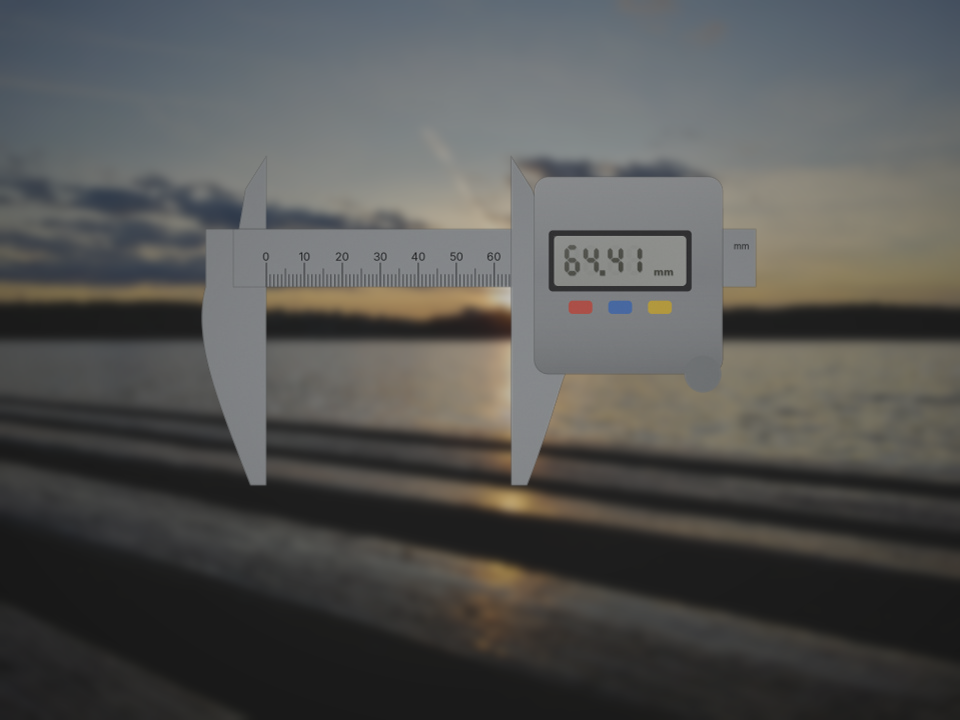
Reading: 64.41mm
